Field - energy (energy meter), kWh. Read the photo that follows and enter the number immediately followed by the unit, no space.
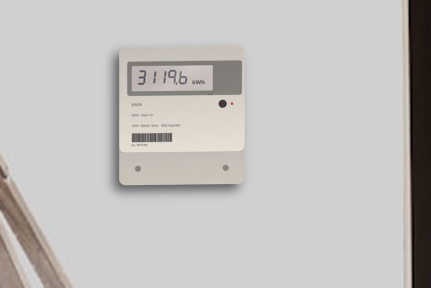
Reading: 3119.6kWh
